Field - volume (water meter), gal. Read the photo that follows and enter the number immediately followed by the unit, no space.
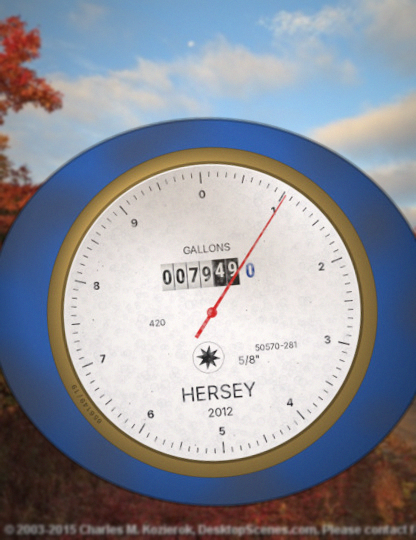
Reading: 79491.0gal
